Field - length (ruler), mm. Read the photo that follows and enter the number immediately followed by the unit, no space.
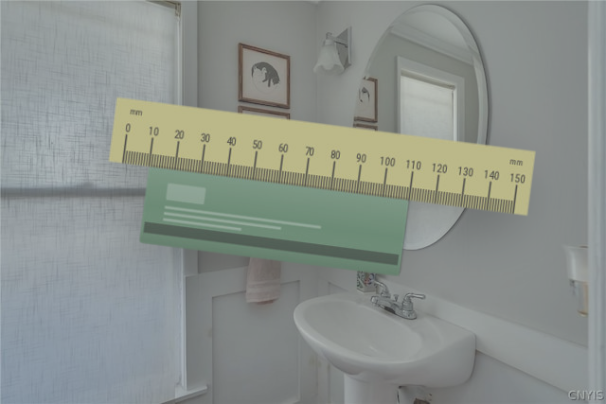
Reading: 100mm
